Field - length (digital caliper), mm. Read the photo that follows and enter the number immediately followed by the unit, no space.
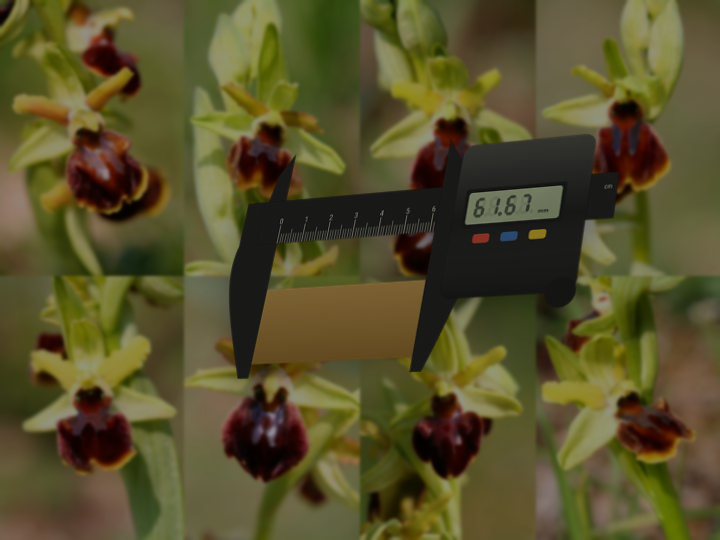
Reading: 61.67mm
